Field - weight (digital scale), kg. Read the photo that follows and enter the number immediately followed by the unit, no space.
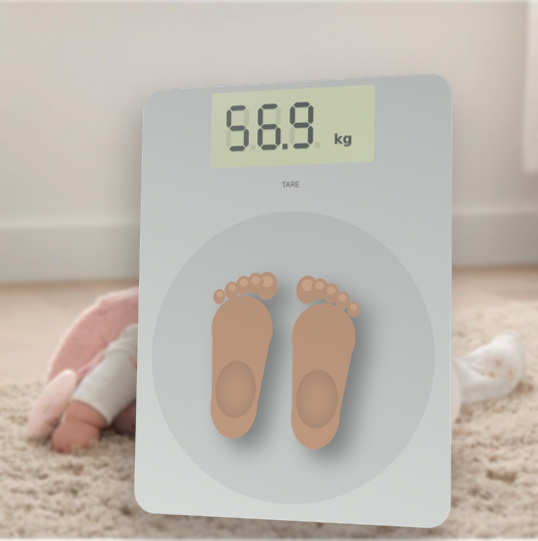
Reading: 56.9kg
